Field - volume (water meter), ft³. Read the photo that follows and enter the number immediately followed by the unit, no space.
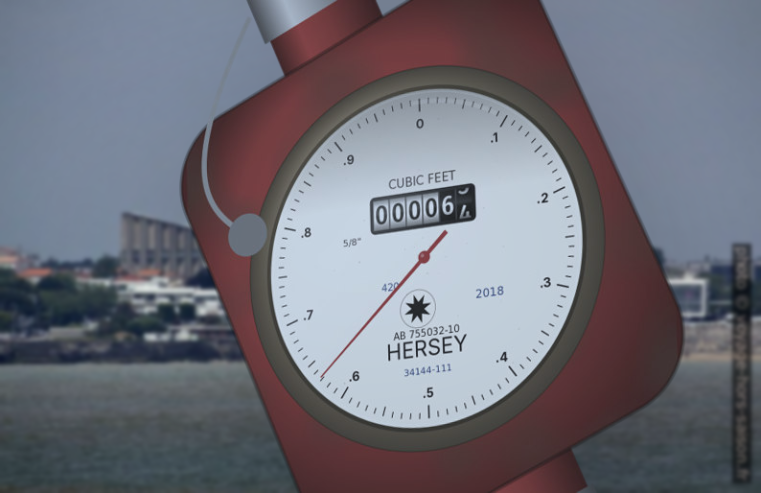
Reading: 63.63ft³
